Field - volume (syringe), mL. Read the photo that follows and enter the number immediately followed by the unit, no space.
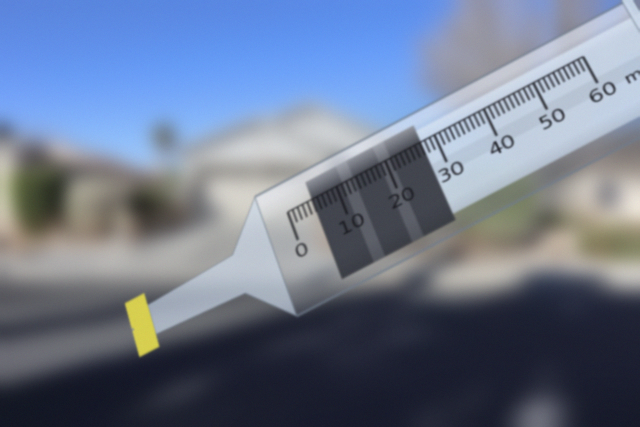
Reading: 5mL
